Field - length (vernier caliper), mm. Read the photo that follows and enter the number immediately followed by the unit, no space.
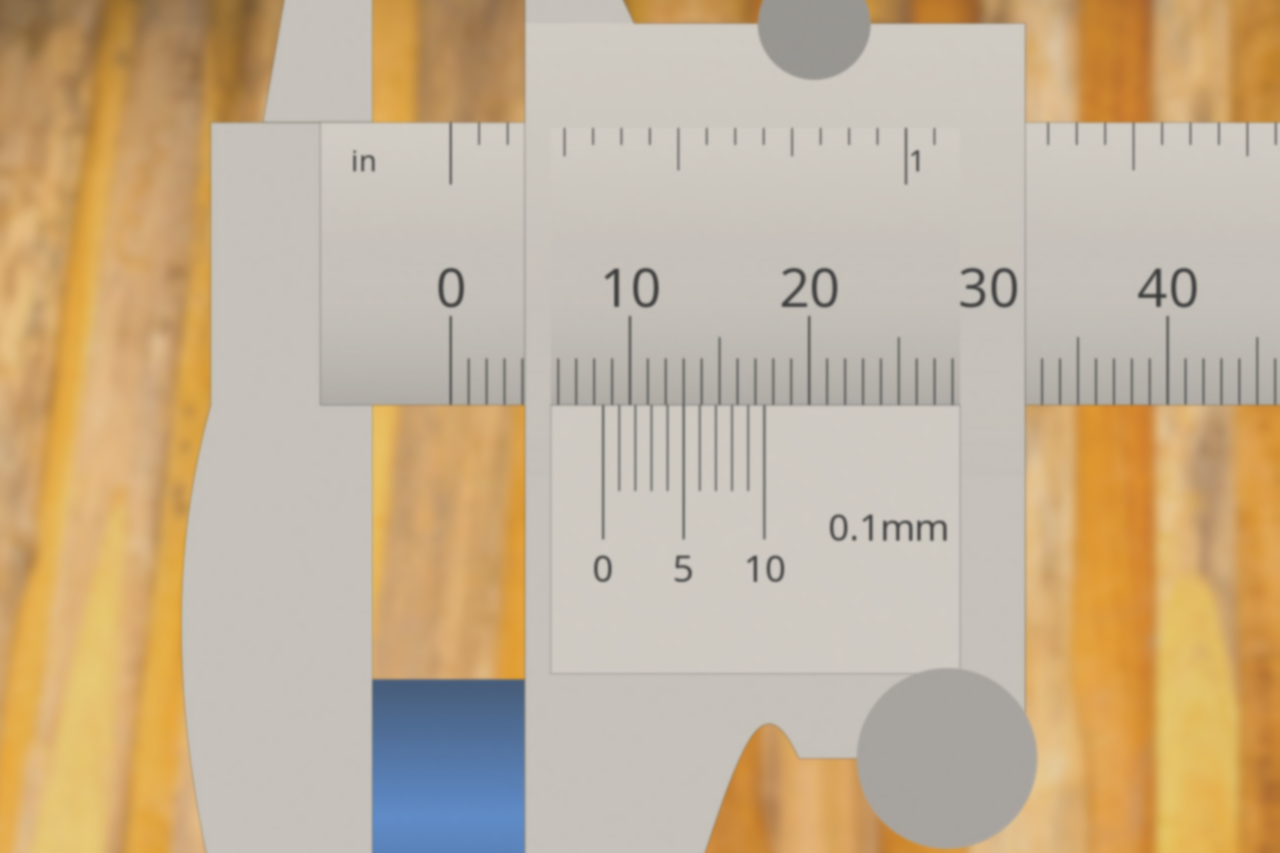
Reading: 8.5mm
